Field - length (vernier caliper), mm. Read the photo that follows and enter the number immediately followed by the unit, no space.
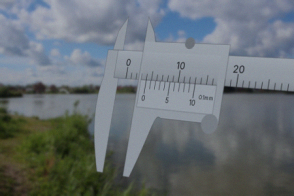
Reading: 4.0mm
